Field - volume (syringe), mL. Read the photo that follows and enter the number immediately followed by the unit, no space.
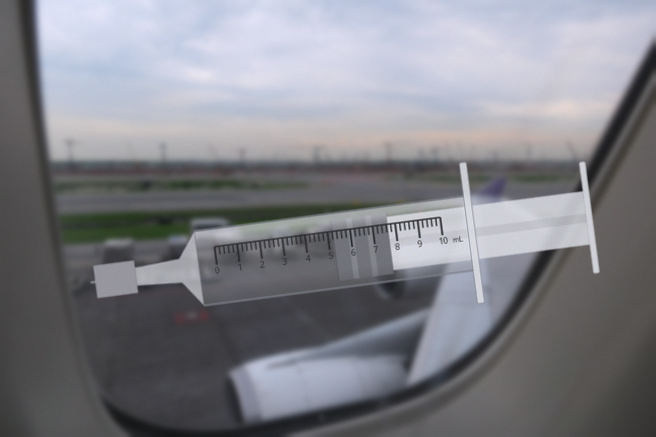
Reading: 5.2mL
